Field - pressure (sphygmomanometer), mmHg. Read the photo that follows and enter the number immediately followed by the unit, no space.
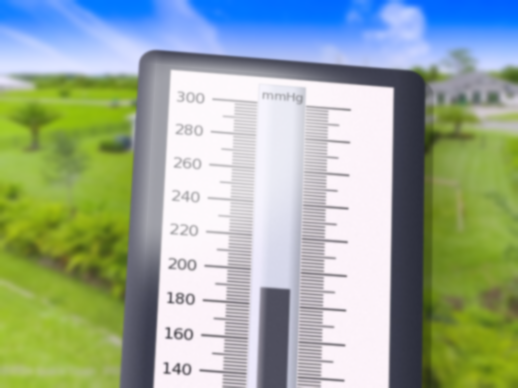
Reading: 190mmHg
